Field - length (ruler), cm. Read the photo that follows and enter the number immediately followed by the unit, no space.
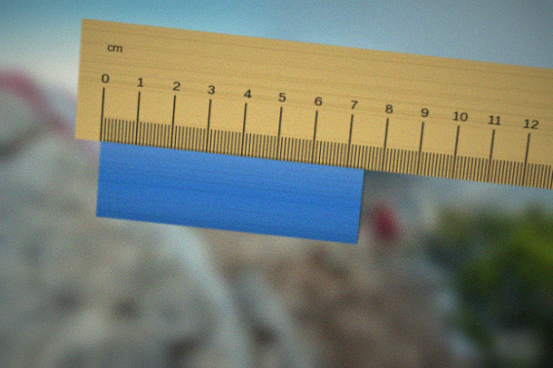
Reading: 7.5cm
